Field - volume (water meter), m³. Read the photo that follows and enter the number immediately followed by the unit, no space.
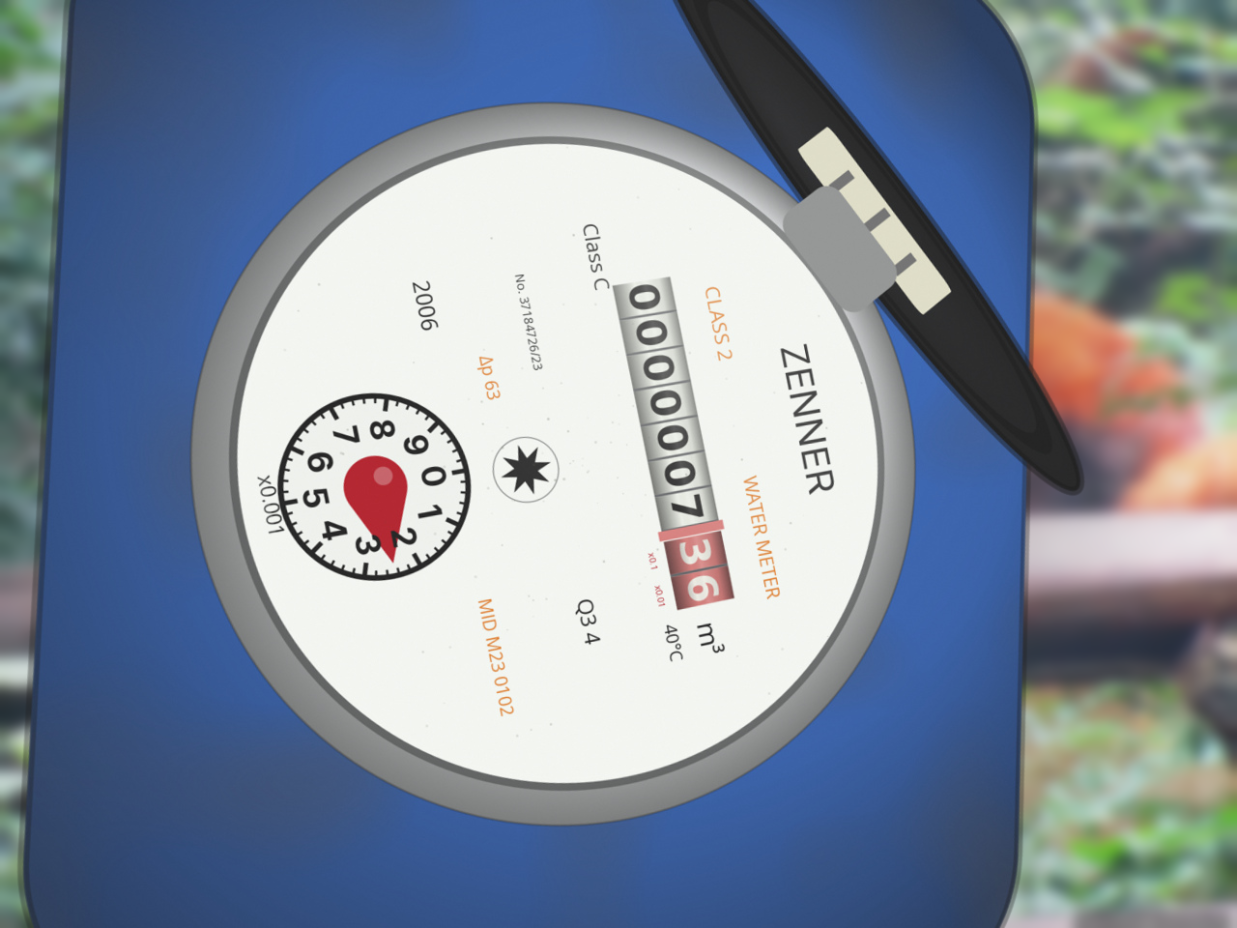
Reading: 7.362m³
